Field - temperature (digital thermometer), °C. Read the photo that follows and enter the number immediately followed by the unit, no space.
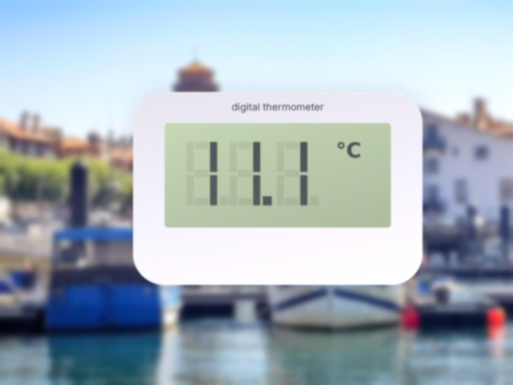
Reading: 11.1°C
